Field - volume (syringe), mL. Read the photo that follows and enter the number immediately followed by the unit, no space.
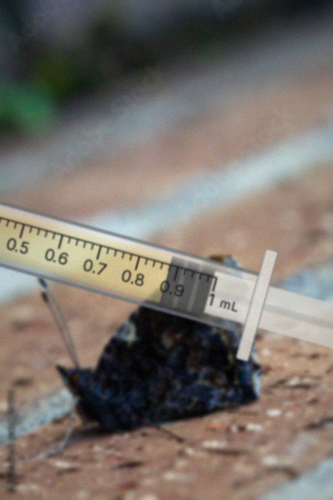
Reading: 0.88mL
